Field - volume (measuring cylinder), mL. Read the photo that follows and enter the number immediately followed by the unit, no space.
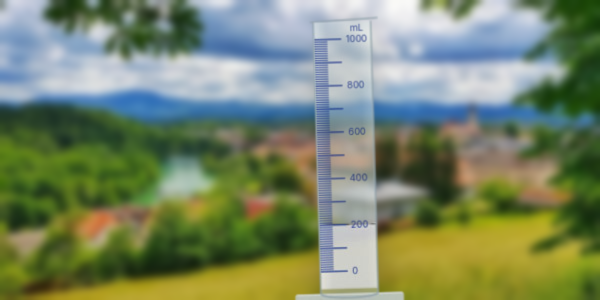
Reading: 200mL
